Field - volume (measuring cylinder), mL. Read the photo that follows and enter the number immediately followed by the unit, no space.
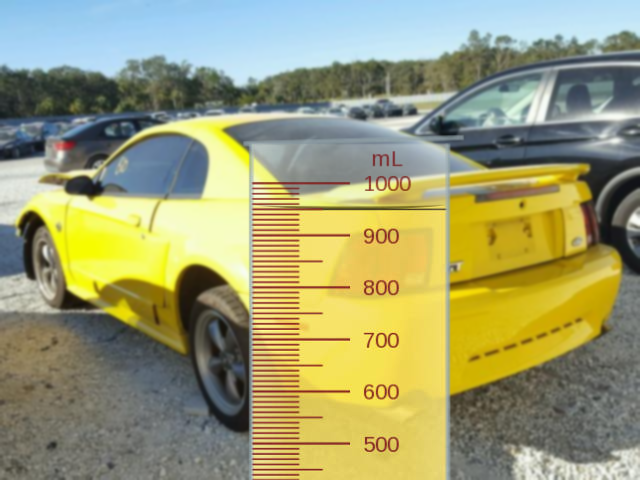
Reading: 950mL
